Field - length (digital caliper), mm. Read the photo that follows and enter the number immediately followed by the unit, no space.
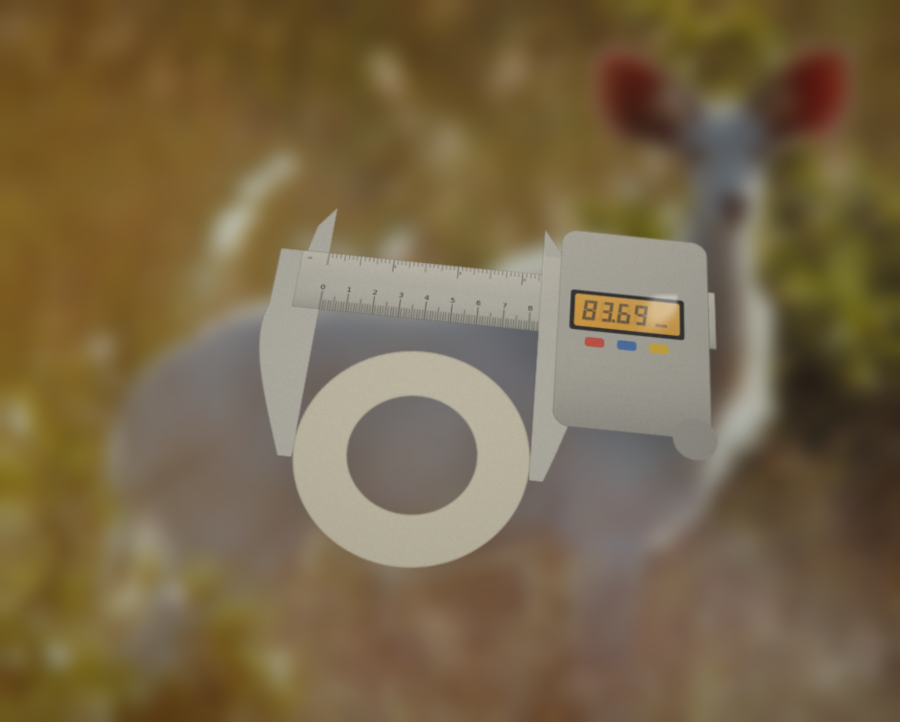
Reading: 83.69mm
